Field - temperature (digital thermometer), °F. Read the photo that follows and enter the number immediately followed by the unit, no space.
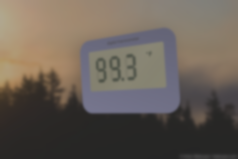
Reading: 99.3°F
